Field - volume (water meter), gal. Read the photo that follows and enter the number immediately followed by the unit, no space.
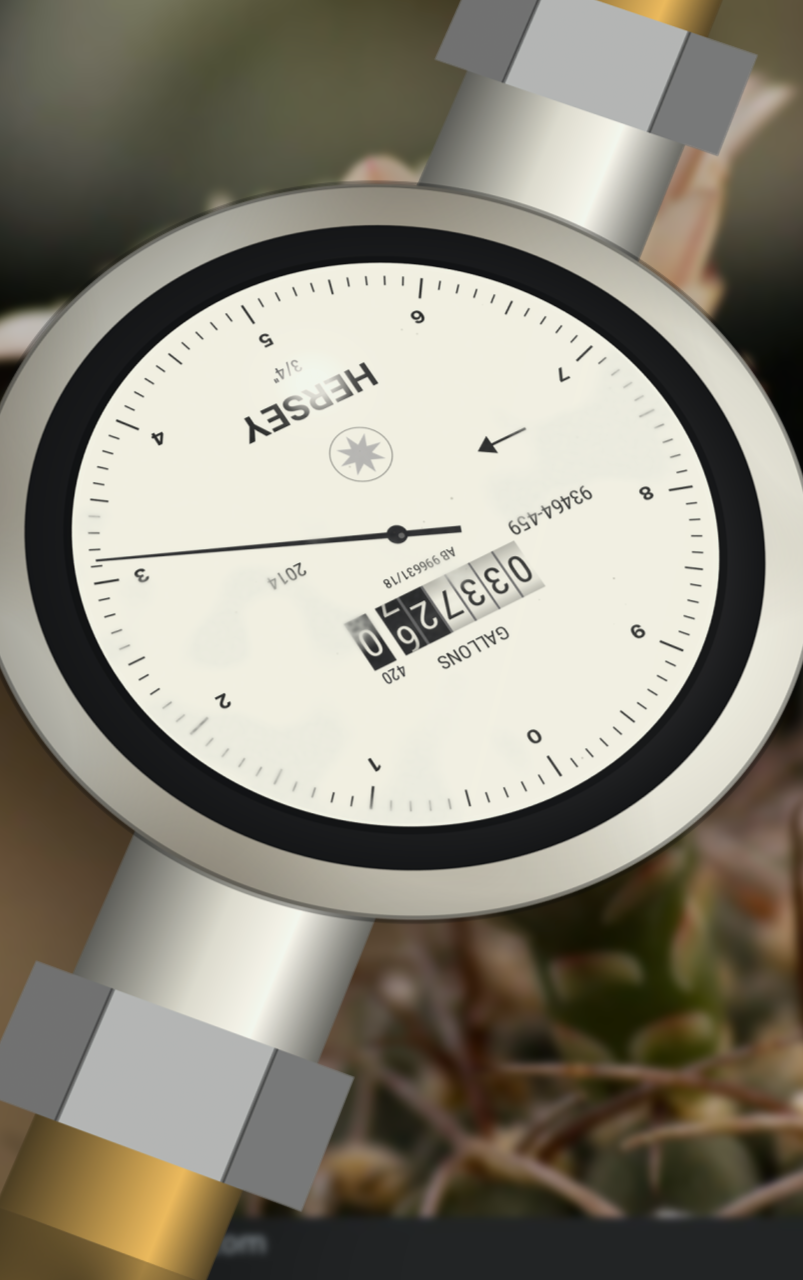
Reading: 337263.1gal
